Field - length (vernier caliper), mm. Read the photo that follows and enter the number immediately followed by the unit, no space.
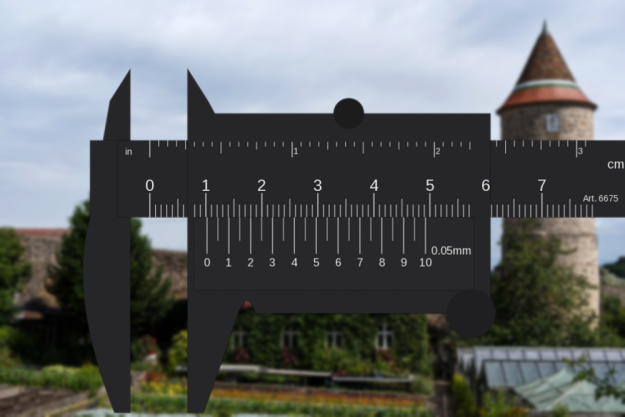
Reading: 10.2mm
